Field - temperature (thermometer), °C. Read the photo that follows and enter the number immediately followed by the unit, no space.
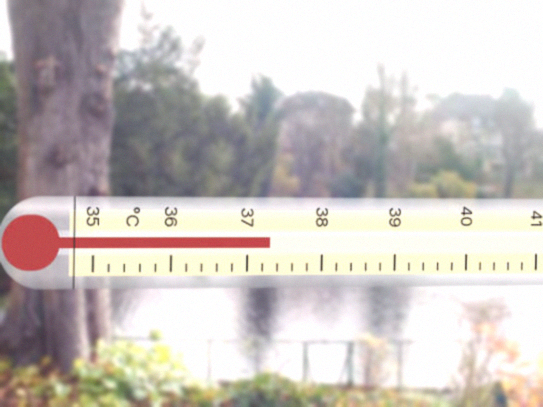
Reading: 37.3°C
